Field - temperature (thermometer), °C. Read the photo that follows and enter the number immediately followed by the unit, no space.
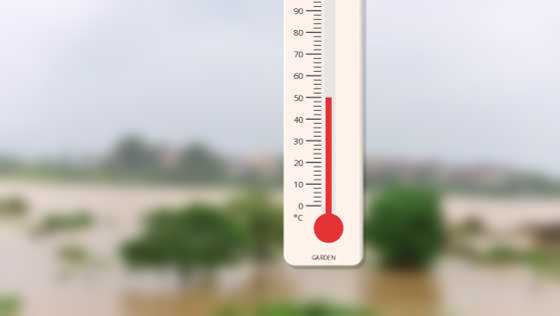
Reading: 50°C
